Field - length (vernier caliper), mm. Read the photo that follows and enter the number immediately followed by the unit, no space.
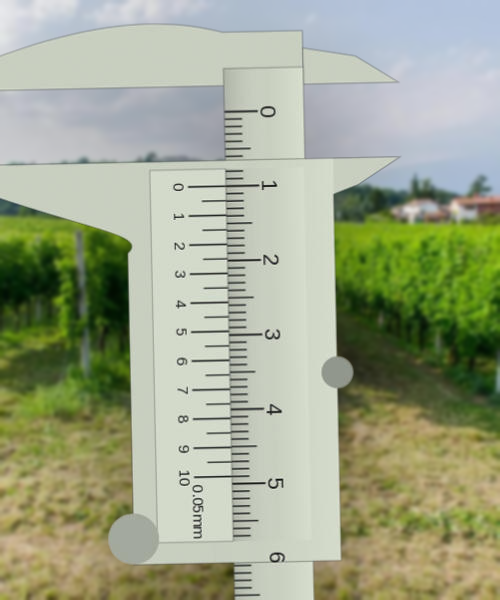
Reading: 10.0mm
